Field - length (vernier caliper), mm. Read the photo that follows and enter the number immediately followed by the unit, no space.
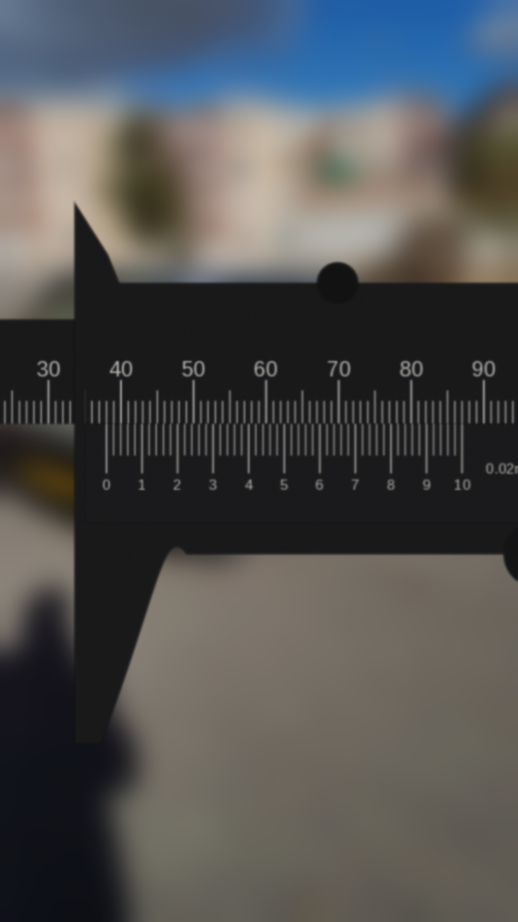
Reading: 38.0mm
